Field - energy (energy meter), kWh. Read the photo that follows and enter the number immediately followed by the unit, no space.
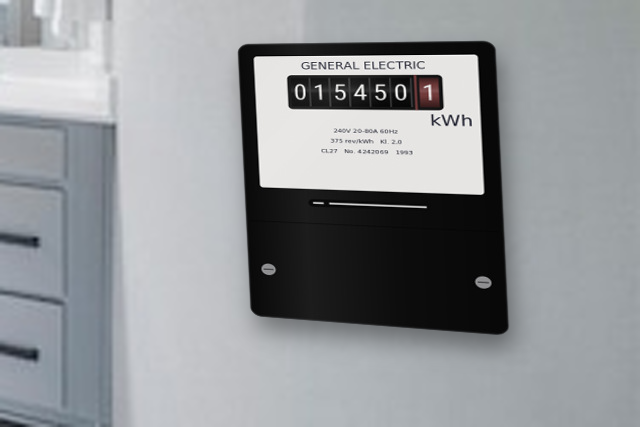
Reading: 15450.1kWh
